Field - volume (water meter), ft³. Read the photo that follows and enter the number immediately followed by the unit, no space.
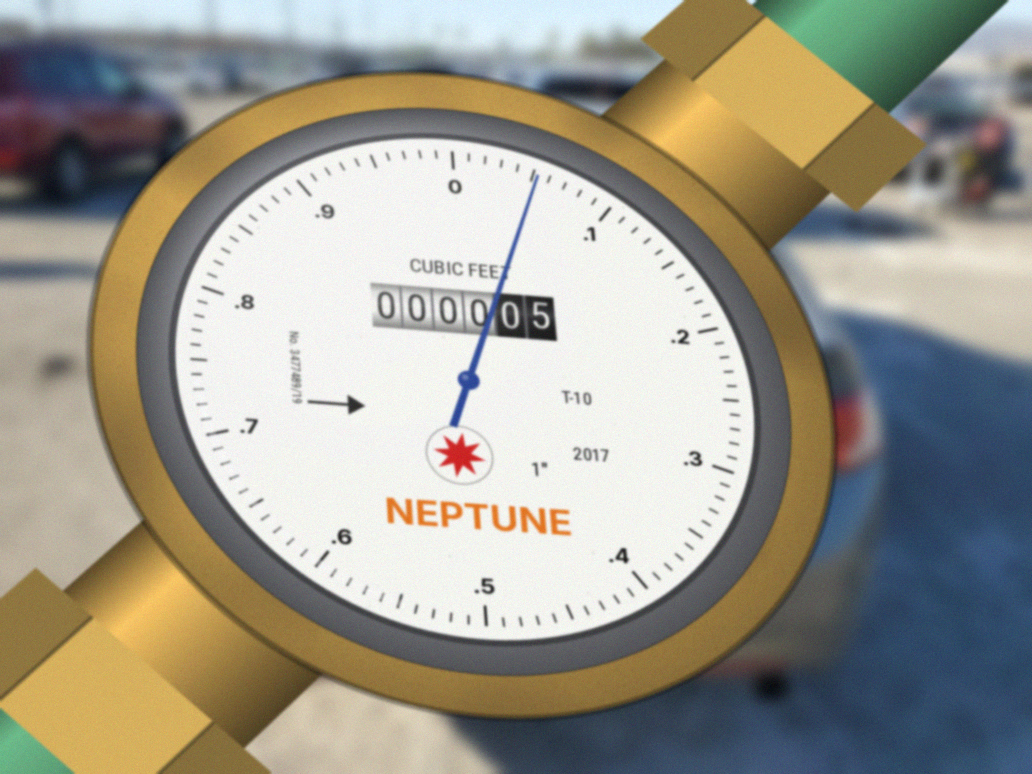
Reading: 5.05ft³
